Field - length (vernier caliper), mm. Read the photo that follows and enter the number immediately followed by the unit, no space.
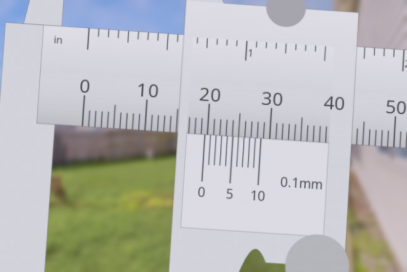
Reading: 19.6mm
